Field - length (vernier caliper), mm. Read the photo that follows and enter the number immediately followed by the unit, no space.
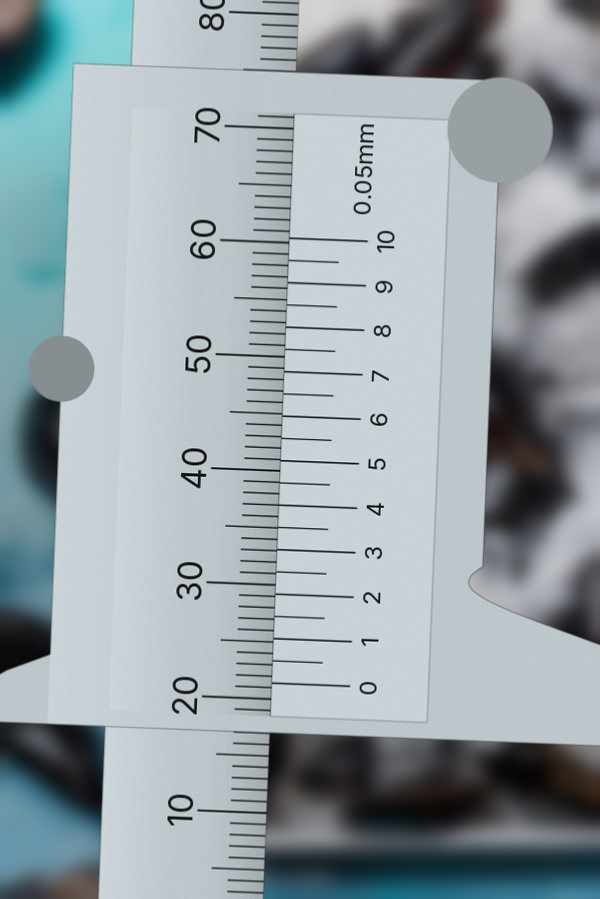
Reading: 21.4mm
